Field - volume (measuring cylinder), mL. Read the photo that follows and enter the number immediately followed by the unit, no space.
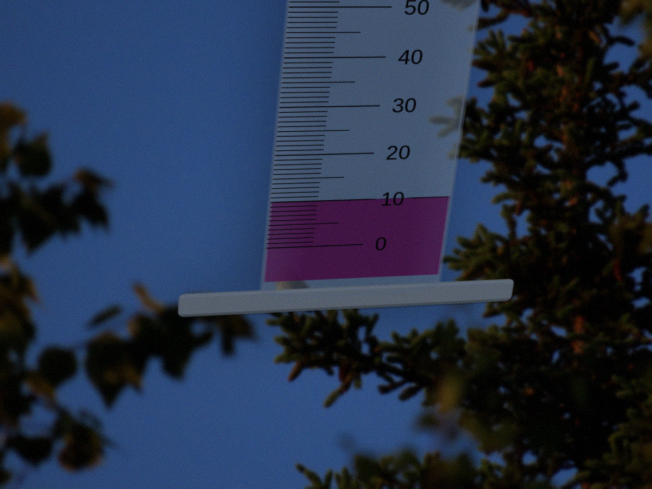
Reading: 10mL
